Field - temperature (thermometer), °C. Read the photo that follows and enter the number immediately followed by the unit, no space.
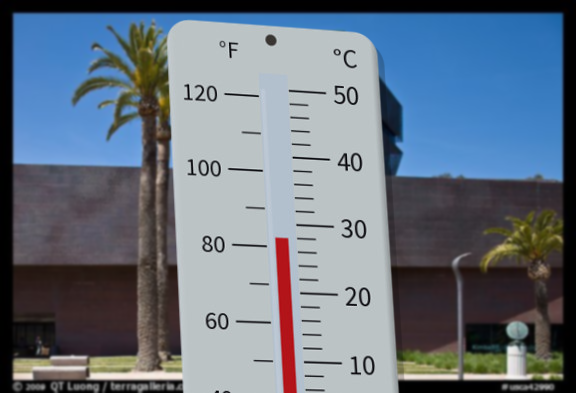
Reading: 28°C
